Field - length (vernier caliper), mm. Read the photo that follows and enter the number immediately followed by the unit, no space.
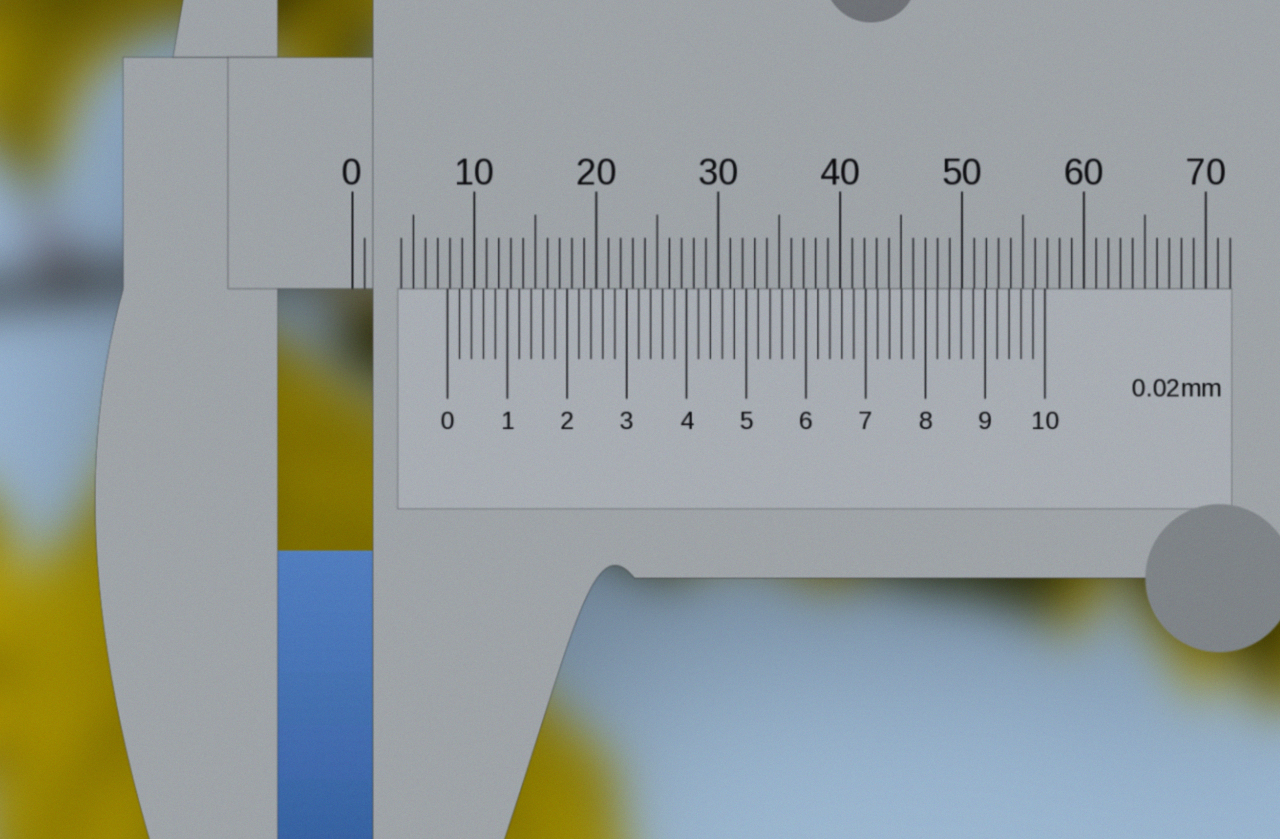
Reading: 7.8mm
